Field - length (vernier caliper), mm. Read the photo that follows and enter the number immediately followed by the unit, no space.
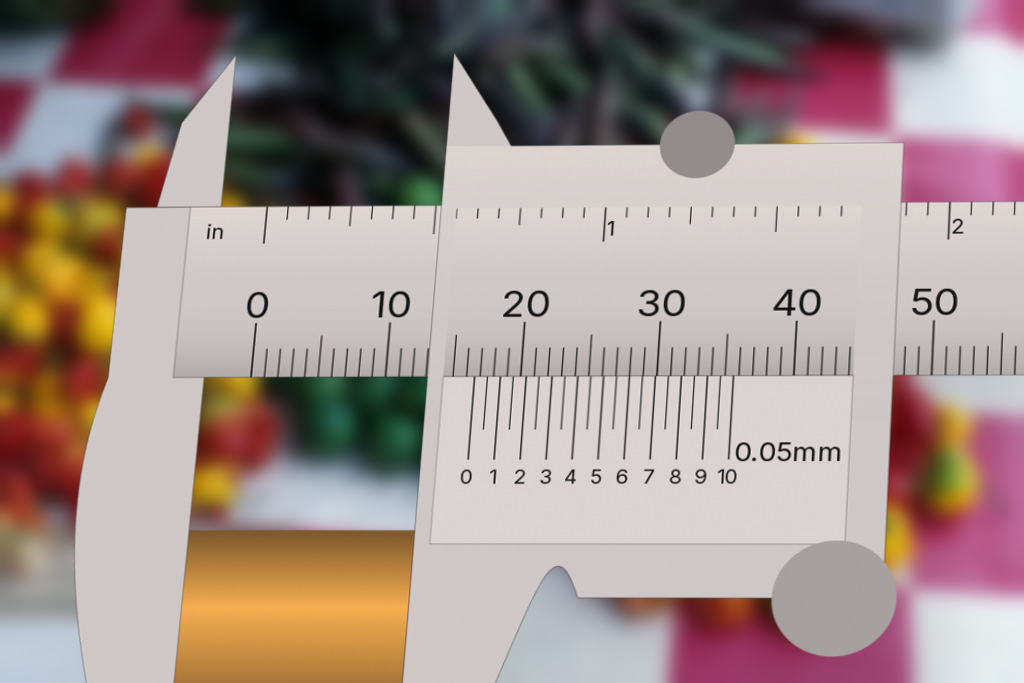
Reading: 16.6mm
